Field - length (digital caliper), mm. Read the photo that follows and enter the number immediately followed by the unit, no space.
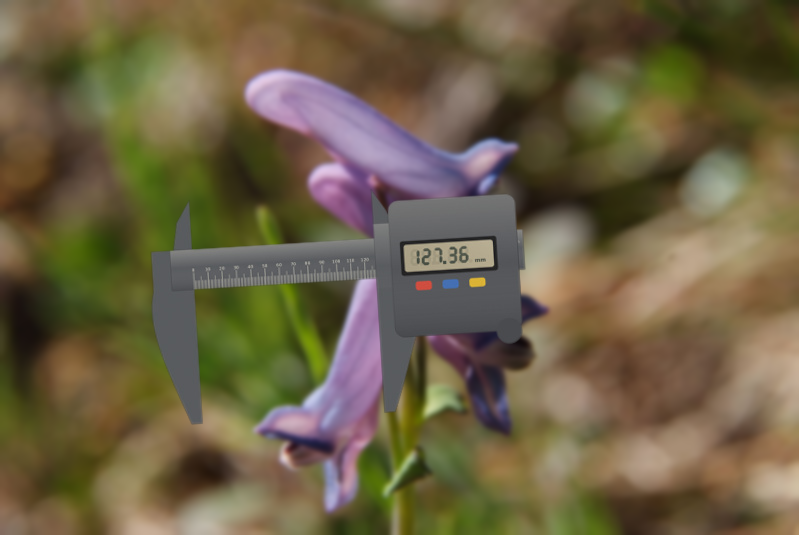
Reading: 127.36mm
